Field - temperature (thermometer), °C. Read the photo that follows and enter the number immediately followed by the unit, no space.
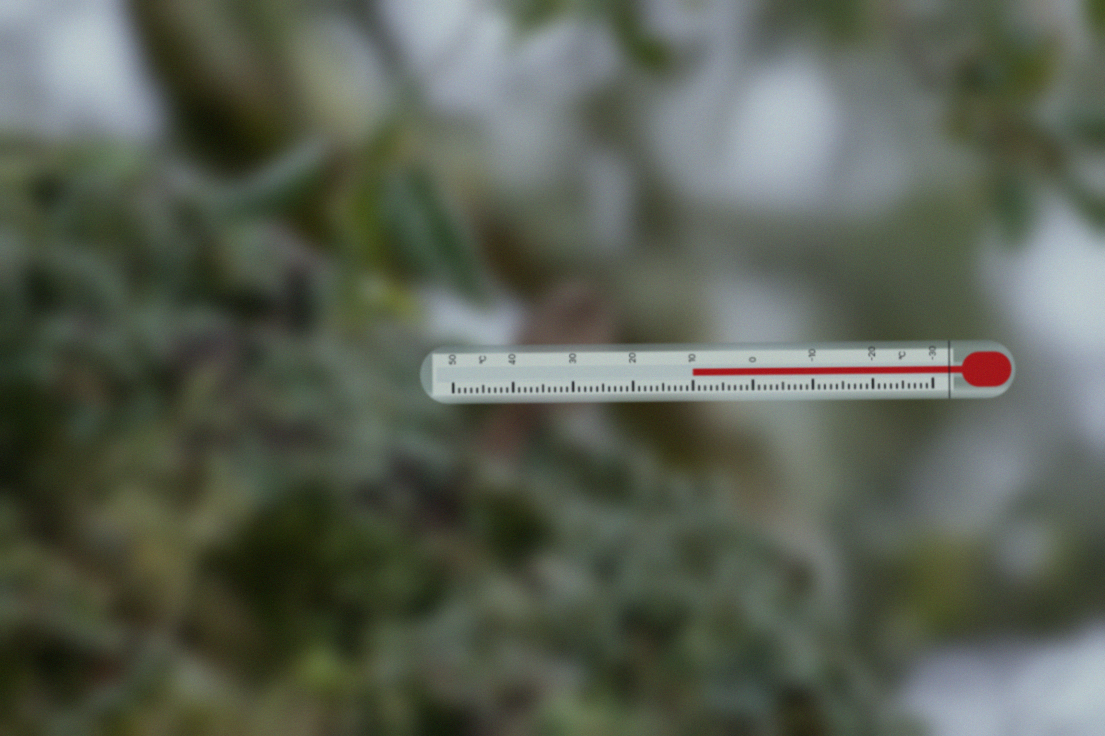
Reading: 10°C
